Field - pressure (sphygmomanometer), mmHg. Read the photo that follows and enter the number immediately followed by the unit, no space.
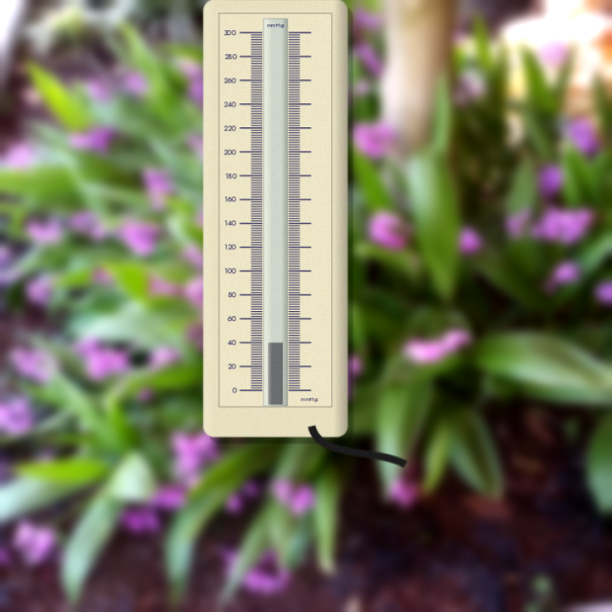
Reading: 40mmHg
